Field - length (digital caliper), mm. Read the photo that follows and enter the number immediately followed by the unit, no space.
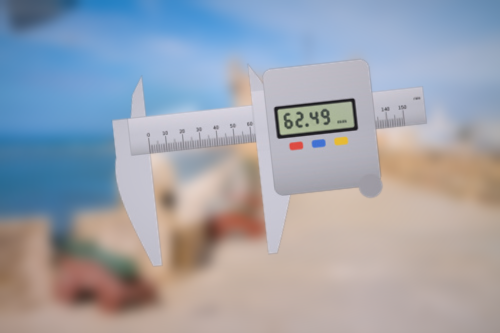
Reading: 62.49mm
